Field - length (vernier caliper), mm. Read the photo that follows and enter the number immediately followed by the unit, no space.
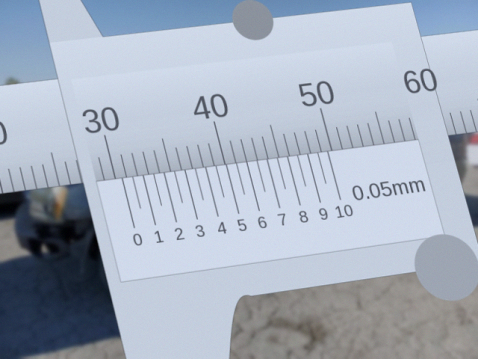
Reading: 30.6mm
